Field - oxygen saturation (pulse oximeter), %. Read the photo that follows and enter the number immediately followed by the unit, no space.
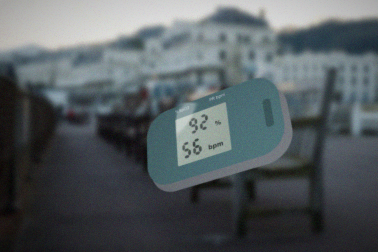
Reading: 92%
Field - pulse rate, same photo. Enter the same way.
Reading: 56bpm
